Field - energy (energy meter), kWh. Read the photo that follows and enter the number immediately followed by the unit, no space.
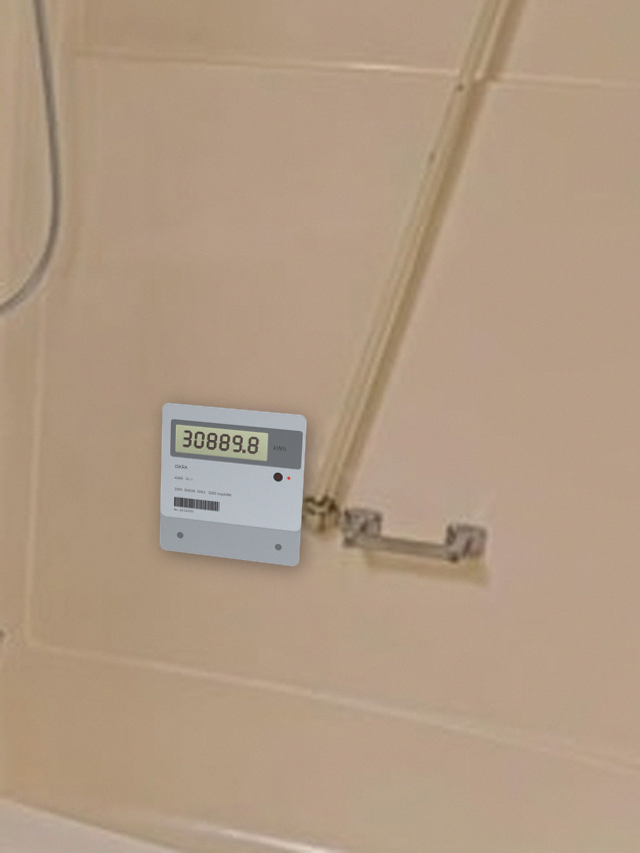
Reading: 30889.8kWh
